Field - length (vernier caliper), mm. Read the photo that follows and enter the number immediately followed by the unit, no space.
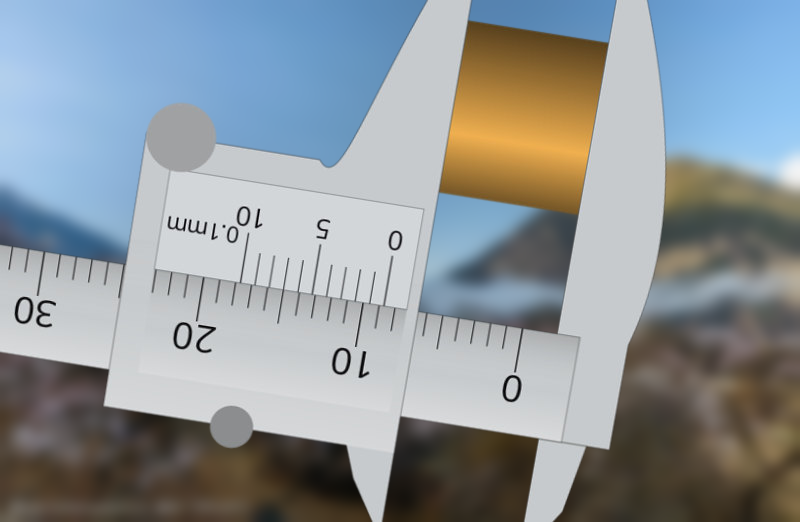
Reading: 8.7mm
